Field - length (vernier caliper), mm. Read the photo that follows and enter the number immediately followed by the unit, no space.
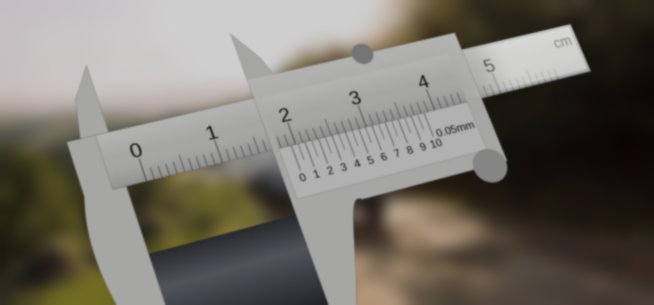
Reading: 19.4mm
